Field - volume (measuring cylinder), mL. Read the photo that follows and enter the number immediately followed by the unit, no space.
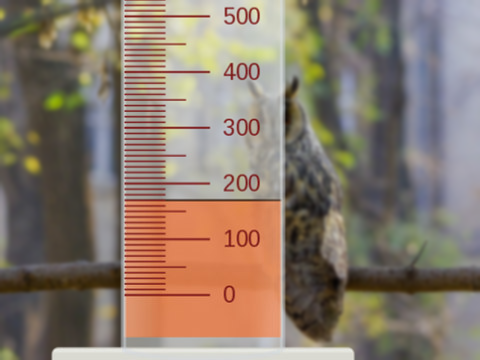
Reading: 170mL
